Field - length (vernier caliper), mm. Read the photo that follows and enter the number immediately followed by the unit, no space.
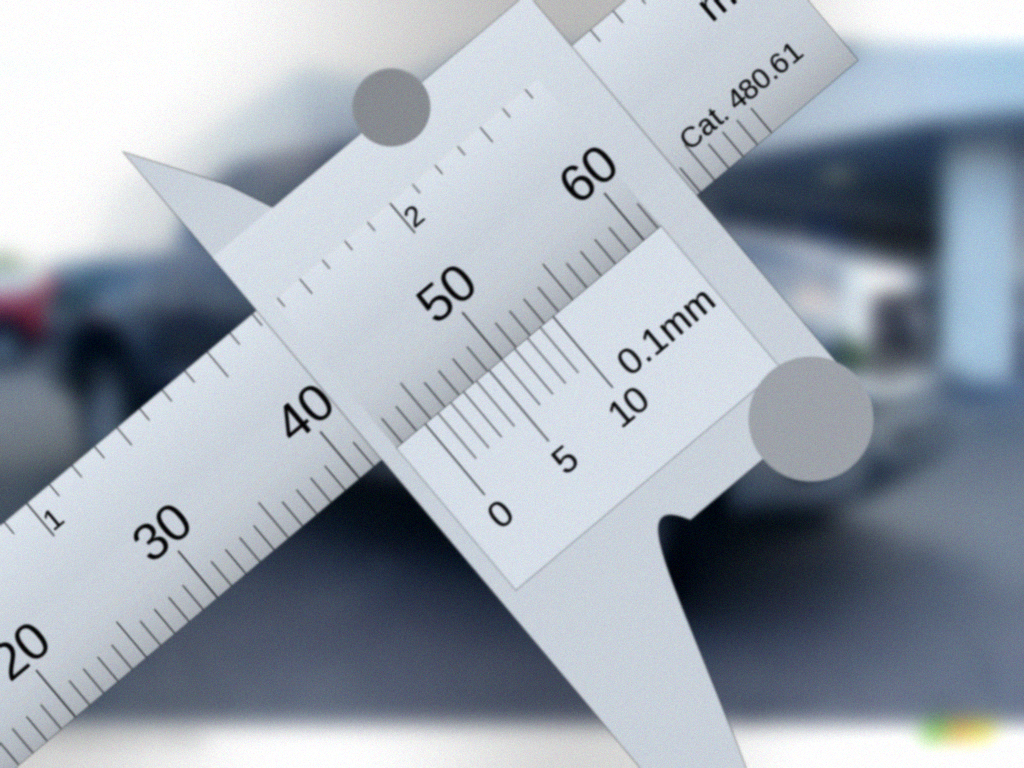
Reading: 44.6mm
